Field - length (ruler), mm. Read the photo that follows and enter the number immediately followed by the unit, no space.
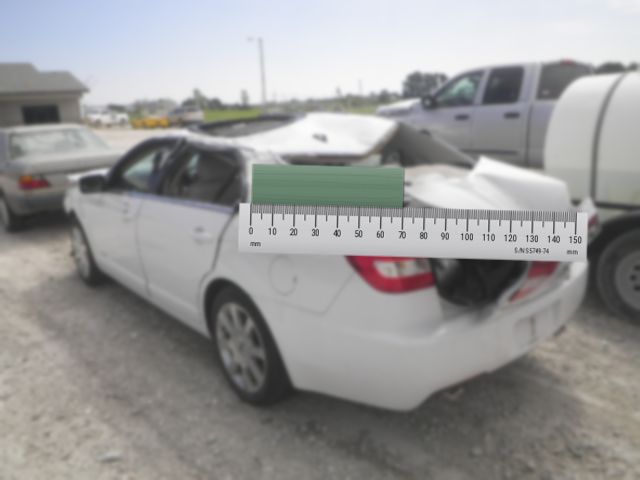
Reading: 70mm
